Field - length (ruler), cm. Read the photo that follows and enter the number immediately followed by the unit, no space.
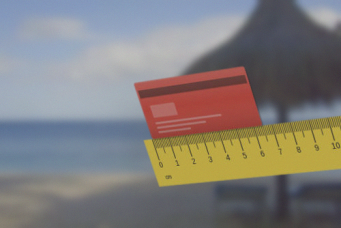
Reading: 6.5cm
